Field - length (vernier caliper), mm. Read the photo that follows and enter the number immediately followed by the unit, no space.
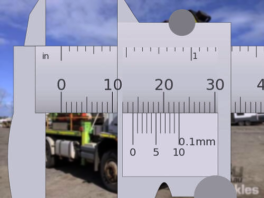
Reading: 14.0mm
